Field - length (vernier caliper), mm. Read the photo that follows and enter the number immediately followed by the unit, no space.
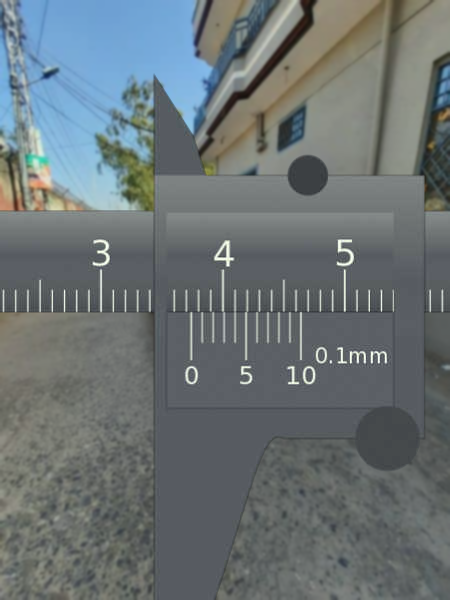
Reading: 37.4mm
